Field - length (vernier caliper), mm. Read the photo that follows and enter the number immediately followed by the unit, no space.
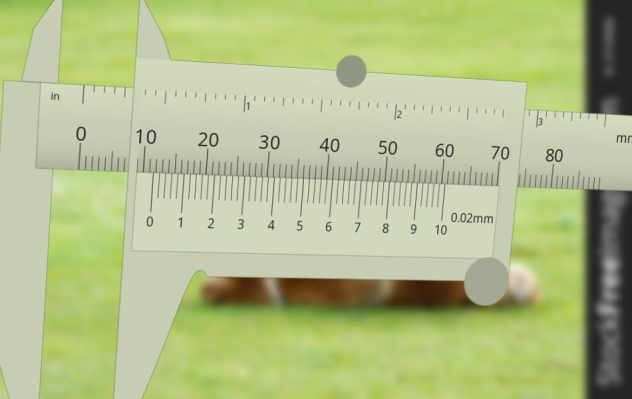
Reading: 11.6mm
